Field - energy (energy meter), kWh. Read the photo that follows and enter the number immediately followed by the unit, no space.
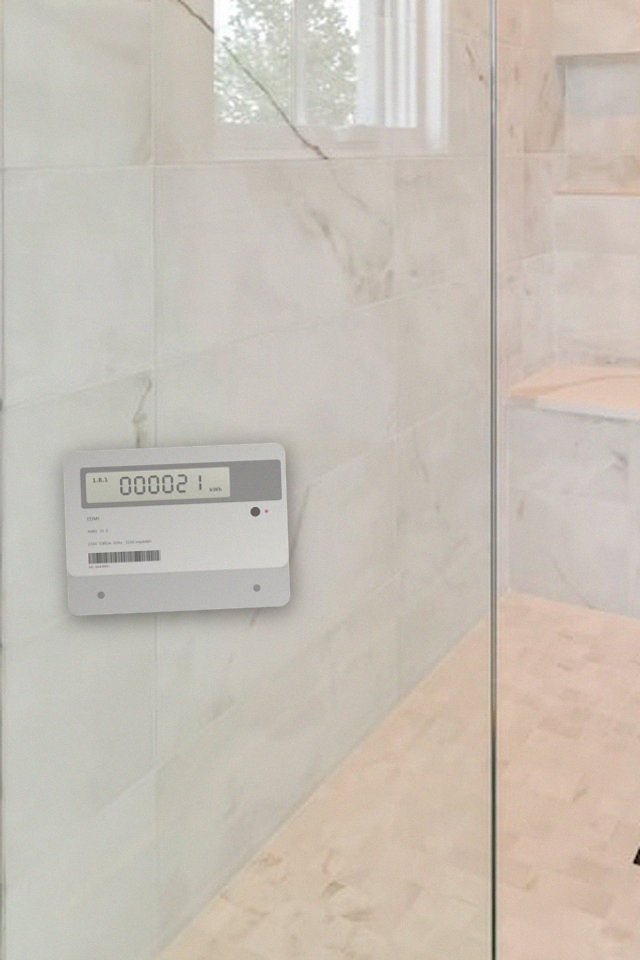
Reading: 21kWh
